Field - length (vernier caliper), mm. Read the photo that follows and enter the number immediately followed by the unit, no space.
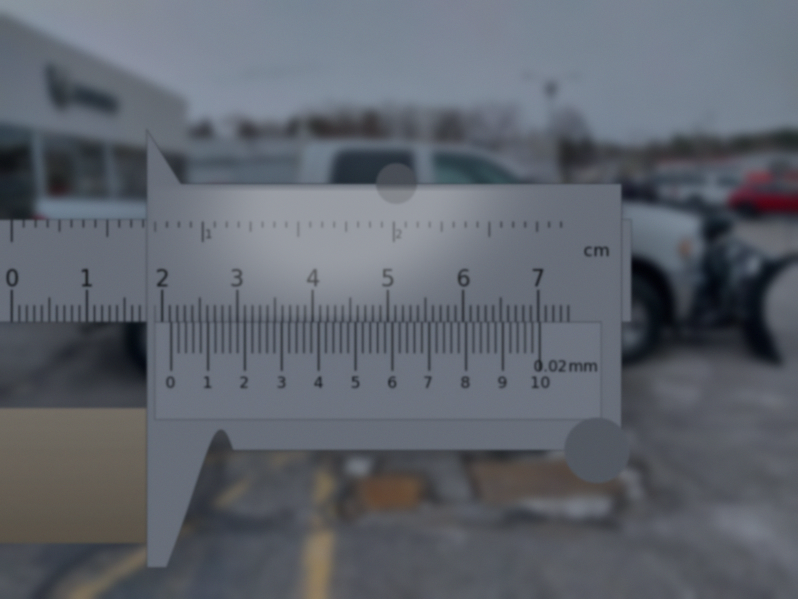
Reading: 21.2mm
